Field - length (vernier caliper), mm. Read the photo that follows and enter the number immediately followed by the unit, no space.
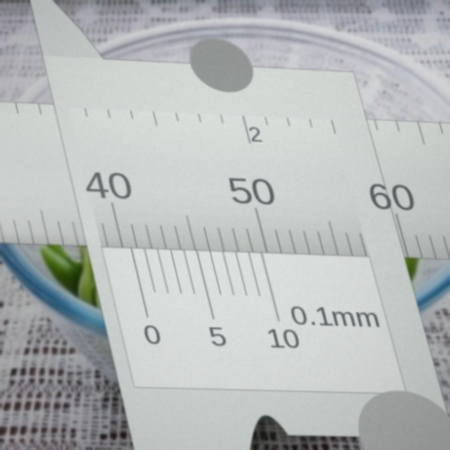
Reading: 40.6mm
